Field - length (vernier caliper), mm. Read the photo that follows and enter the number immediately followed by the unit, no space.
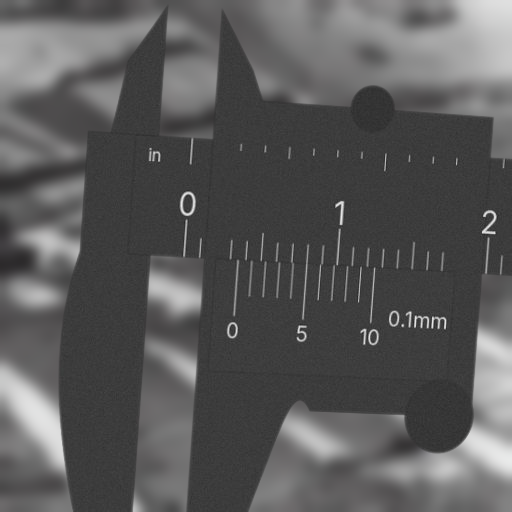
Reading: 3.5mm
